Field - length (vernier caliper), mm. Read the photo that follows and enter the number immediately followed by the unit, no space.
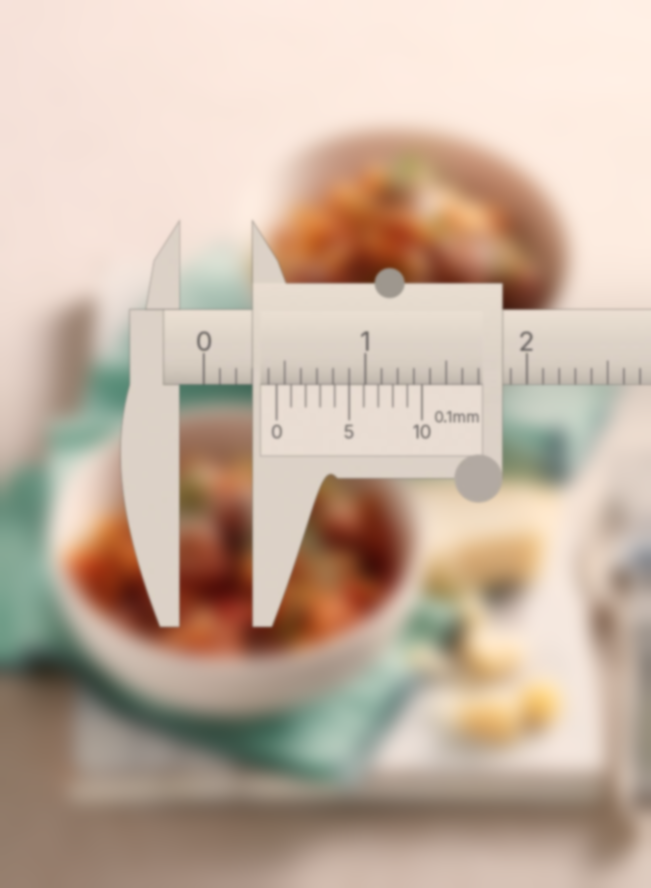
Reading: 4.5mm
